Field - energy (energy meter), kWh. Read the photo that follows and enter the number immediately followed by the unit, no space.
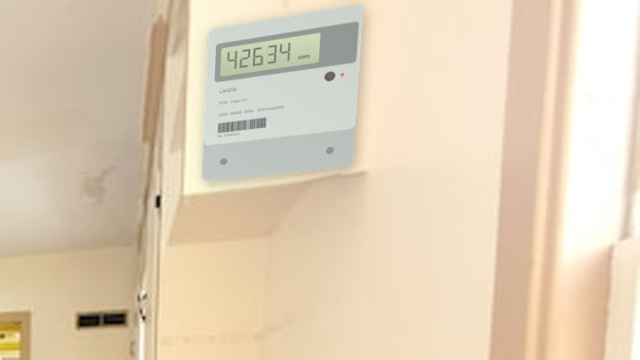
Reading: 42634kWh
